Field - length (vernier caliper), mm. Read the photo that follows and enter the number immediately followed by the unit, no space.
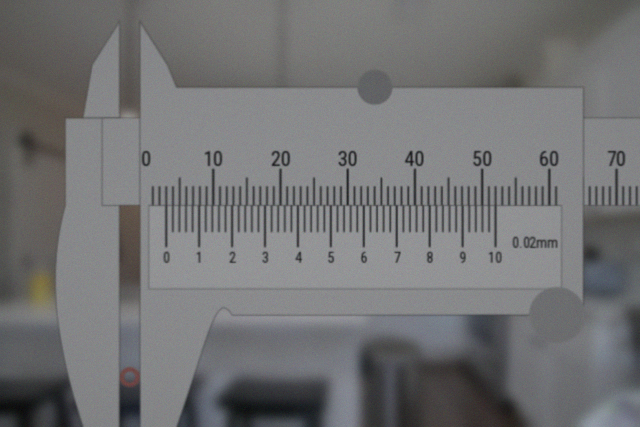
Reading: 3.0mm
